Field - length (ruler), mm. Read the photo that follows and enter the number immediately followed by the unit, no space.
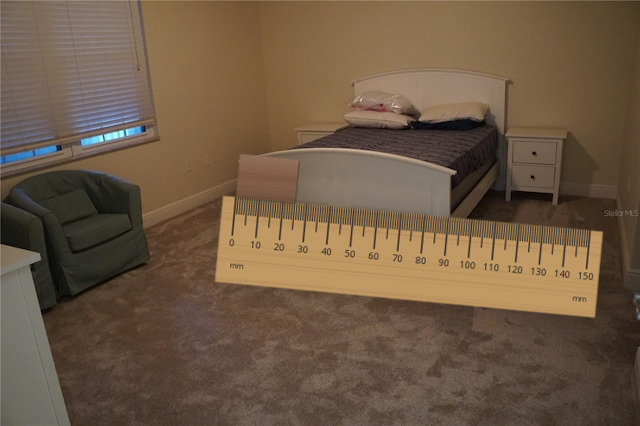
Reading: 25mm
